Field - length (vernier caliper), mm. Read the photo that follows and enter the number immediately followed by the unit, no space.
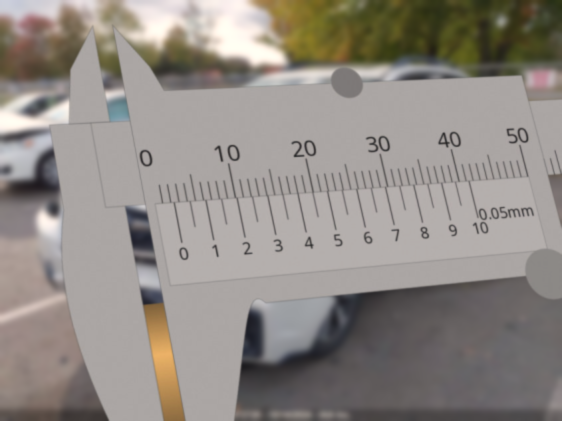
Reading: 2.4mm
